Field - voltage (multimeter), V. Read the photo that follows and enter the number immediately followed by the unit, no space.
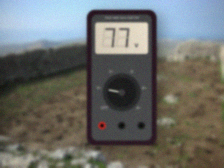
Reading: 77V
